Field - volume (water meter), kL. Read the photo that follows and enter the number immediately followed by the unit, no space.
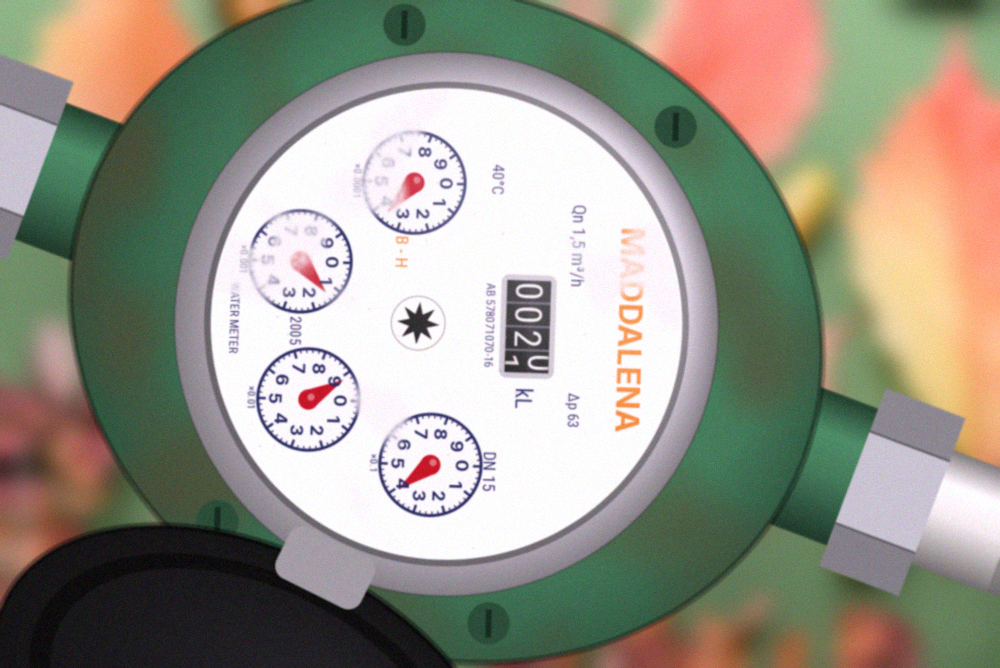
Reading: 20.3913kL
